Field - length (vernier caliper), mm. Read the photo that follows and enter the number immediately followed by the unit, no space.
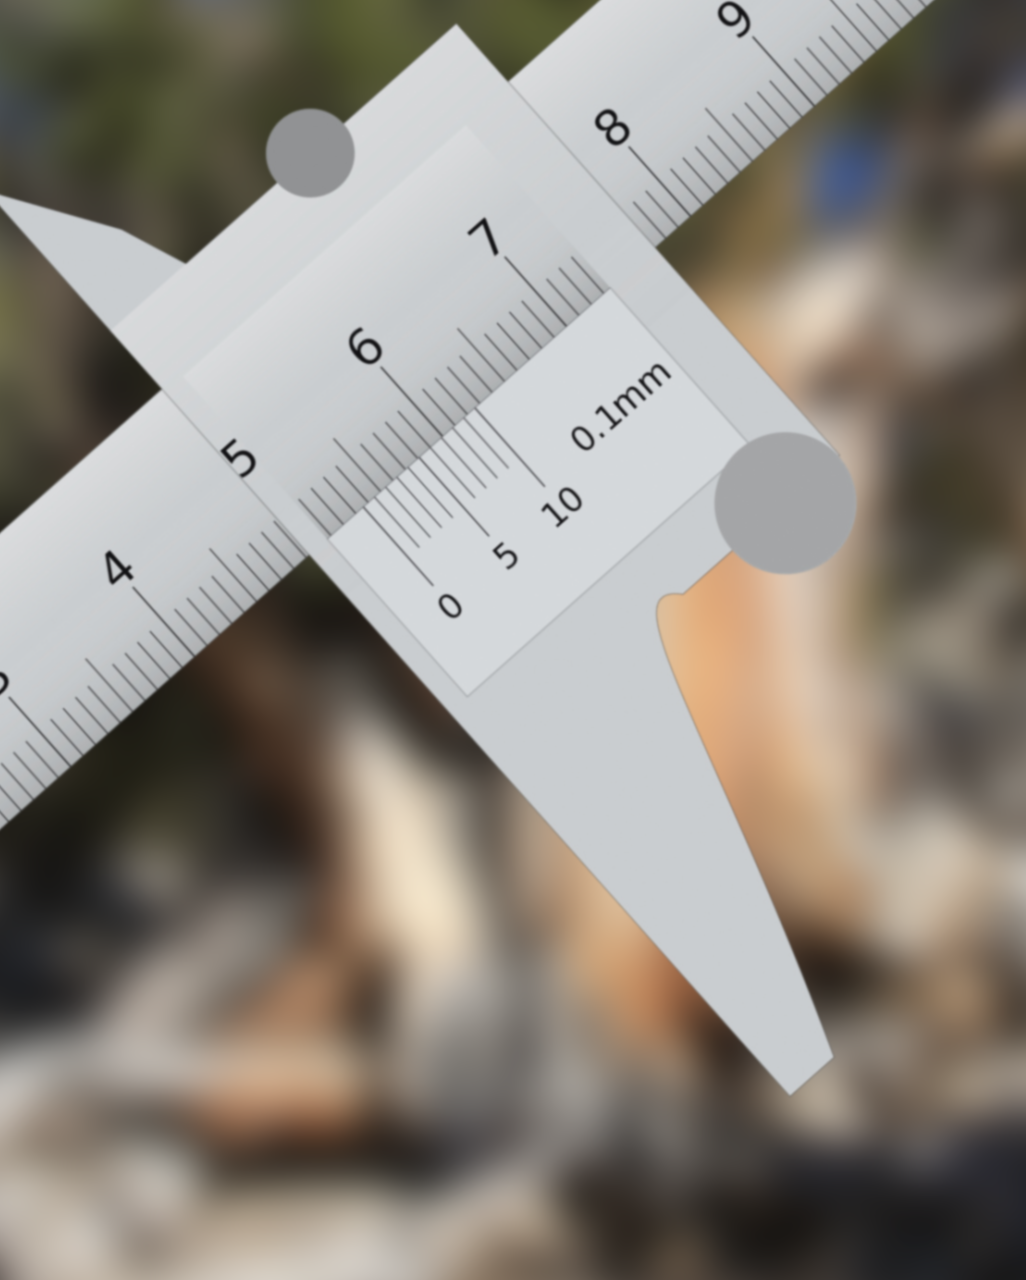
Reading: 53.6mm
